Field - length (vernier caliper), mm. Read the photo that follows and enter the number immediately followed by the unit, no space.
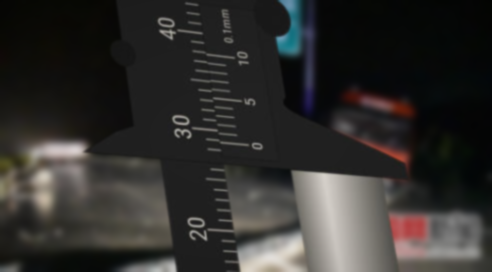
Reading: 28.8mm
